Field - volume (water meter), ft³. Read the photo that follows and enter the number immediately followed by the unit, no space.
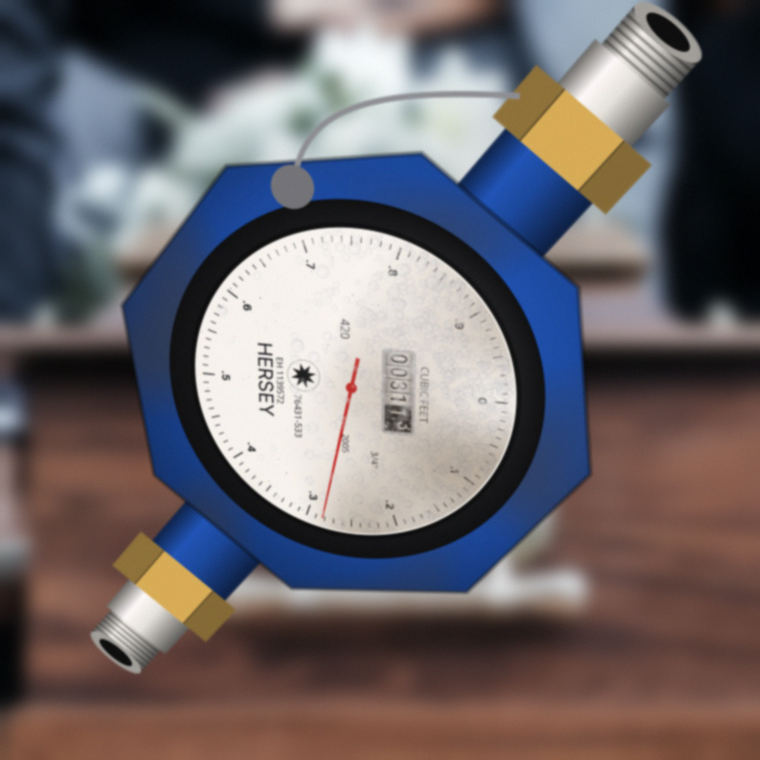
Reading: 3113.28ft³
